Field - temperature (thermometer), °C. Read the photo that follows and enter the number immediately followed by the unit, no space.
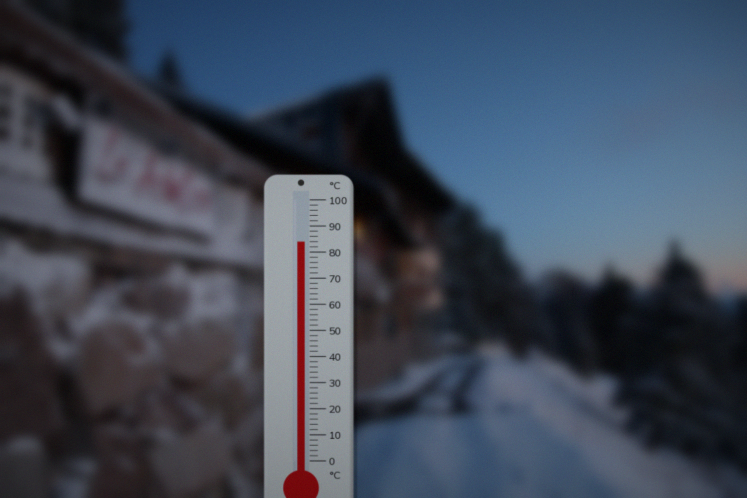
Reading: 84°C
